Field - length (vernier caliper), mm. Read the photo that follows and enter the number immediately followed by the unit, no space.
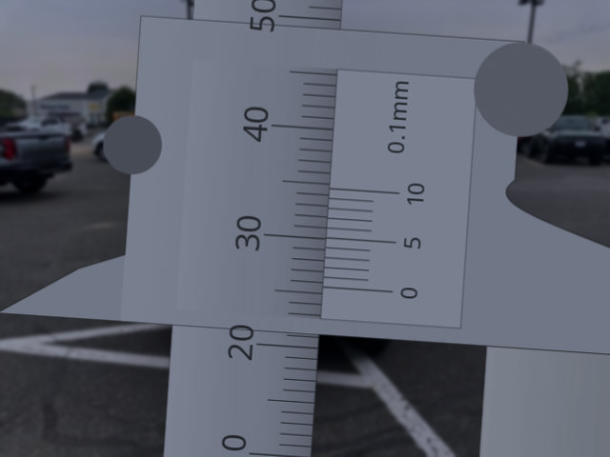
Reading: 25.6mm
